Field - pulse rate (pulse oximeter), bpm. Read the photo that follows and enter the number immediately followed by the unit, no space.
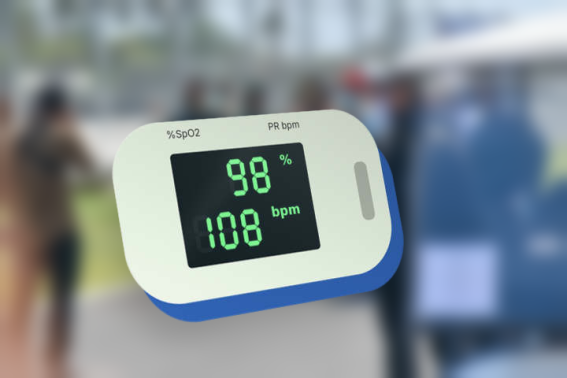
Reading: 108bpm
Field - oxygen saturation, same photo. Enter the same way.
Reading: 98%
